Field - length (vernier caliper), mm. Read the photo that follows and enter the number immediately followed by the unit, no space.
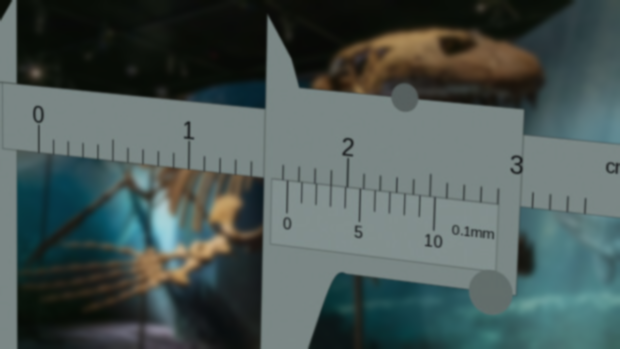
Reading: 16.3mm
